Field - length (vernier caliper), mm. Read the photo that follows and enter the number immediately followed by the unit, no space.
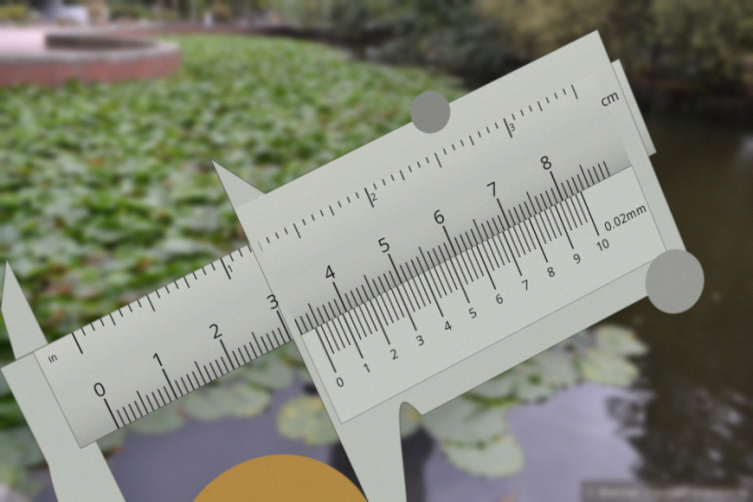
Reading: 34.4mm
